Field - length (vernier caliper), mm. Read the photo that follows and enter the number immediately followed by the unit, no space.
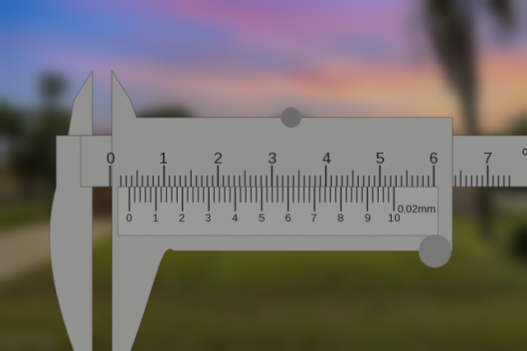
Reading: 3.6mm
